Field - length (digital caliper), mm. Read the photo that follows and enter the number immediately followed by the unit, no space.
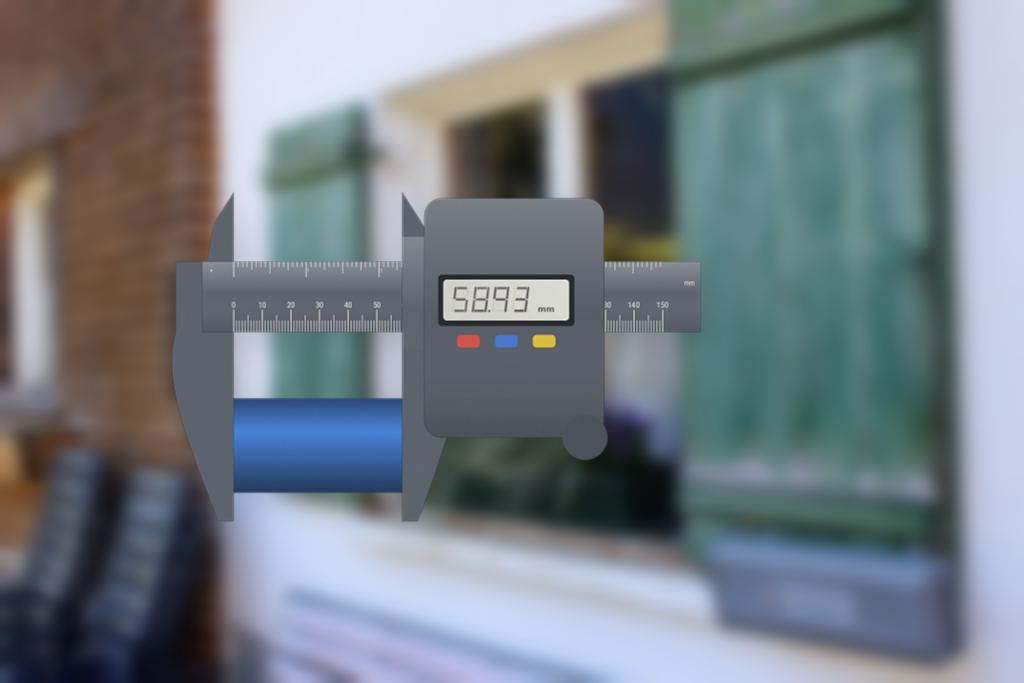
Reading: 58.93mm
